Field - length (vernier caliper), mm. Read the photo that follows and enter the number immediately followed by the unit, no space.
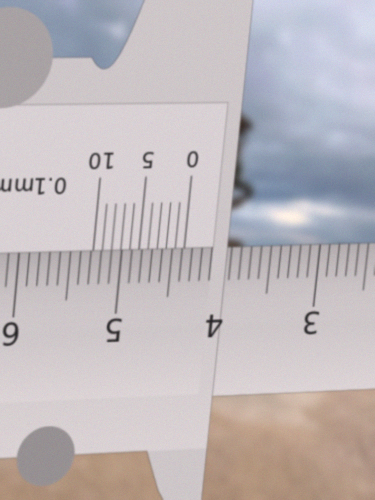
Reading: 43.8mm
